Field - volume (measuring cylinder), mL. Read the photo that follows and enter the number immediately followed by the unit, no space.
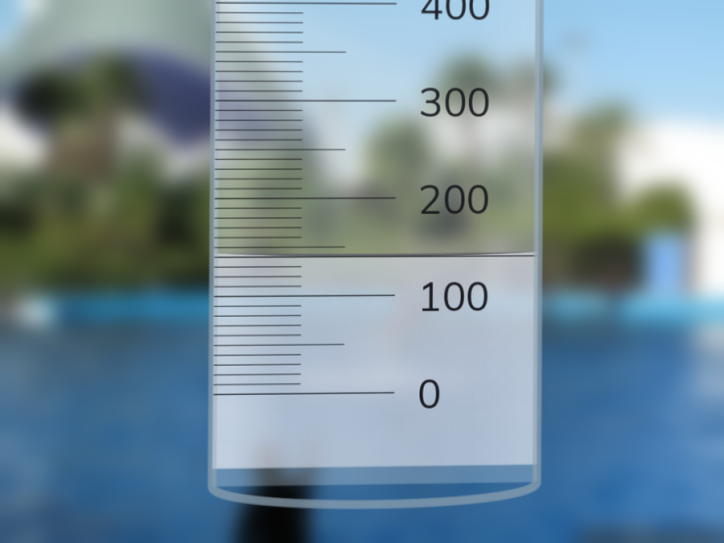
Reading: 140mL
